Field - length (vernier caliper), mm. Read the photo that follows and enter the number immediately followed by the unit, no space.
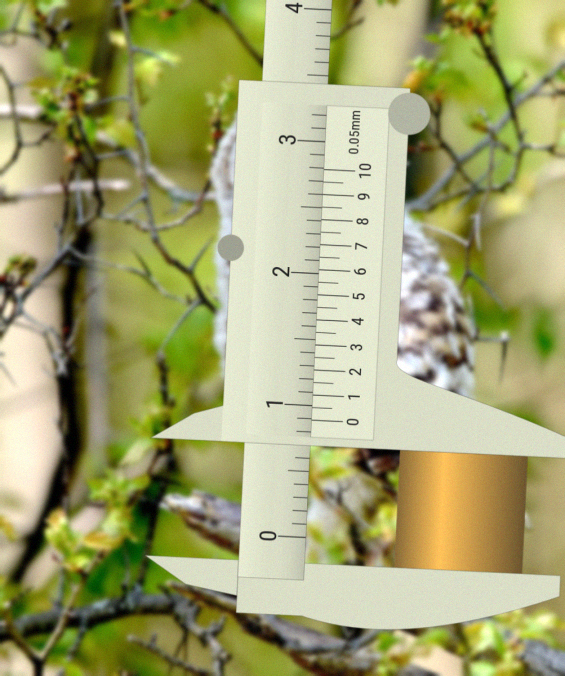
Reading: 8.9mm
